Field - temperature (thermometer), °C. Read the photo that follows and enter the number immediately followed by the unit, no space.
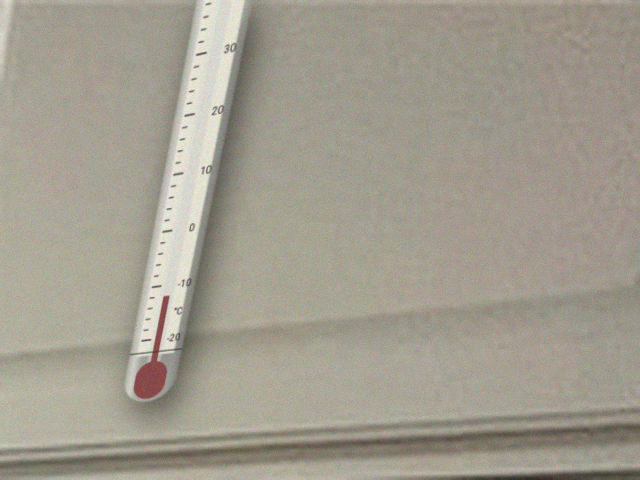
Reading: -12°C
